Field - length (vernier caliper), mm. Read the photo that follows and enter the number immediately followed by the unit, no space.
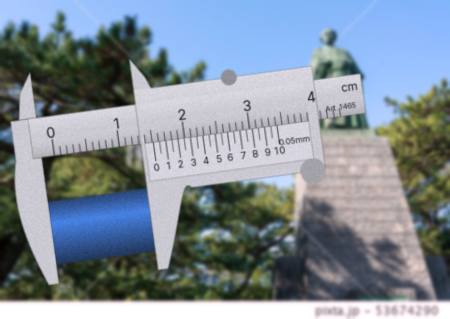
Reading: 15.2mm
